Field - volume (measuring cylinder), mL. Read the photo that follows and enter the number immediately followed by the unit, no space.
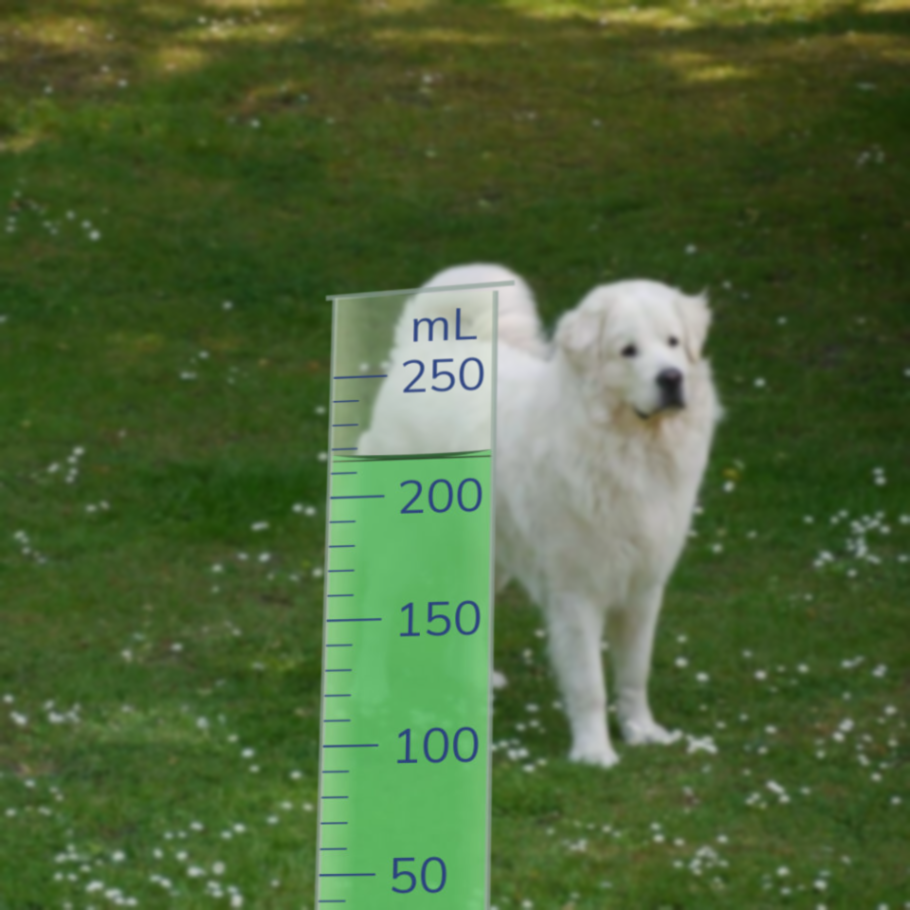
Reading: 215mL
